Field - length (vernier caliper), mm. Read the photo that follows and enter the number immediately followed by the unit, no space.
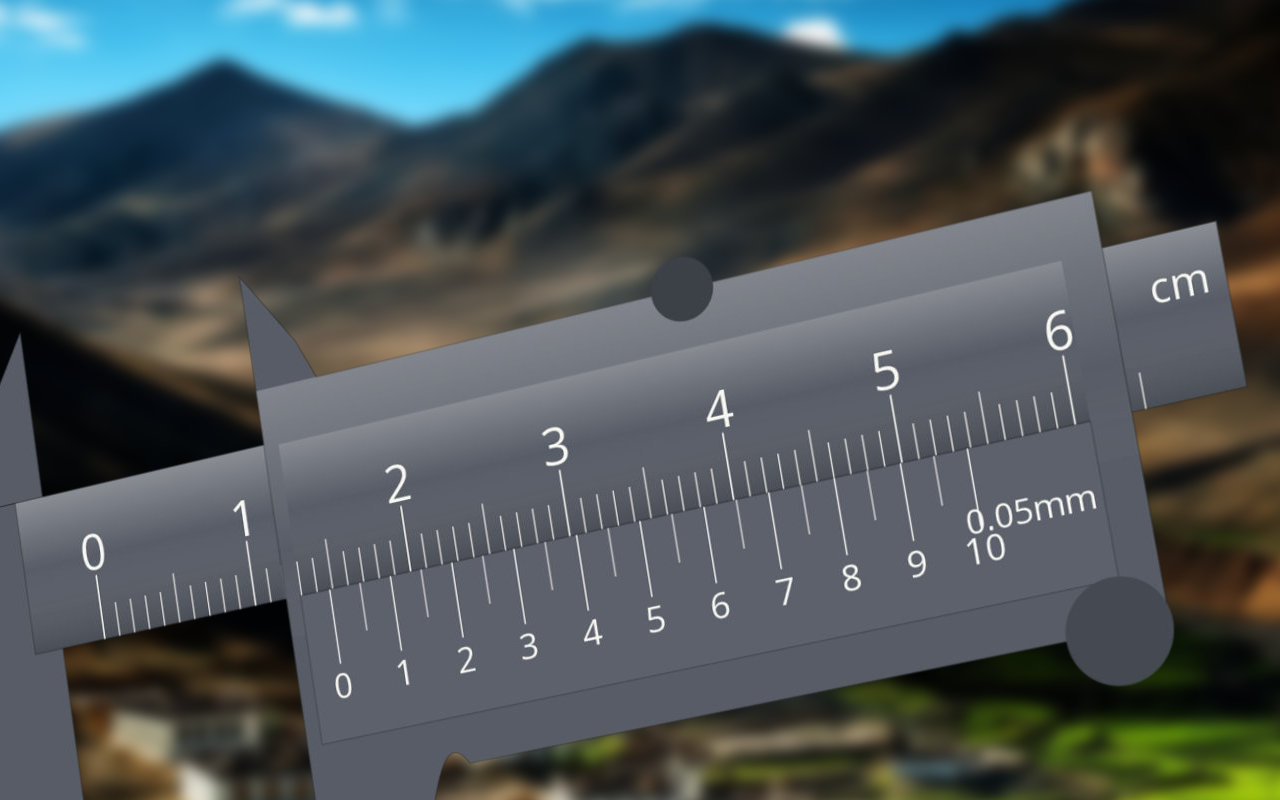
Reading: 14.8mm
